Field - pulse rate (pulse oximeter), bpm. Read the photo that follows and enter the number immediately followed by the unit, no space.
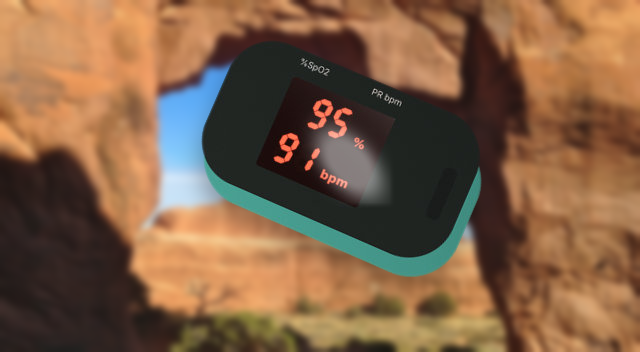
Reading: 91bpm
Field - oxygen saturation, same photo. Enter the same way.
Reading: 95%
